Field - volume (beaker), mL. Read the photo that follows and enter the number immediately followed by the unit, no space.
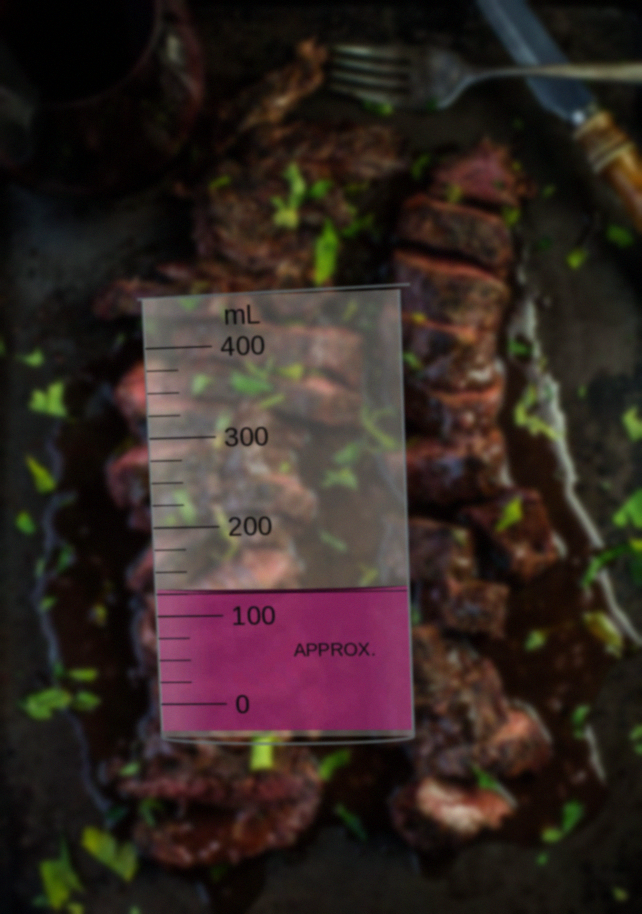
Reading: 125mL
